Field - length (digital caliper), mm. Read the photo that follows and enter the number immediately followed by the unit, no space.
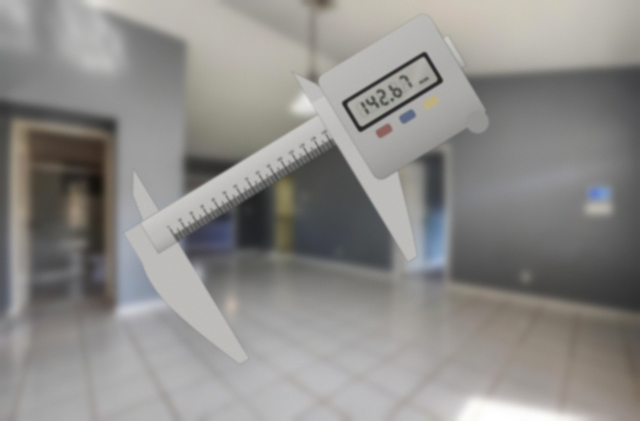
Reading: 142.67mm
